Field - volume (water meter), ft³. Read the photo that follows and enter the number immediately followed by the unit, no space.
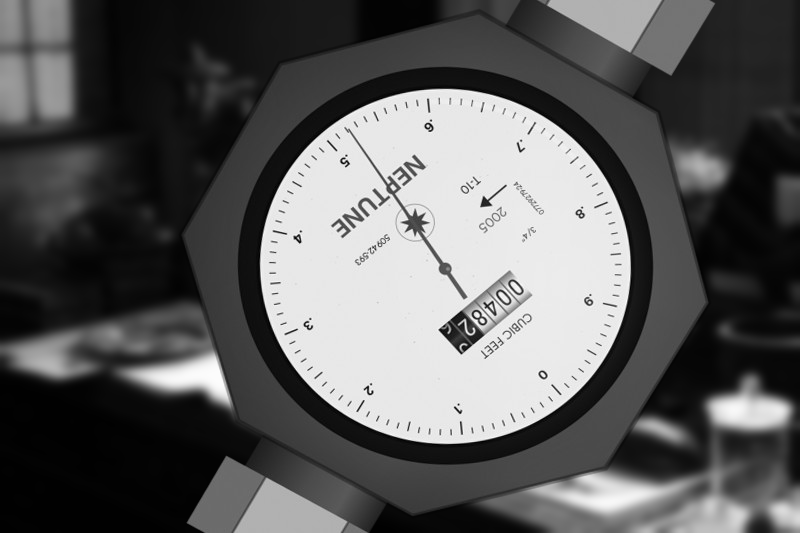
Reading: 4825.52ft³
